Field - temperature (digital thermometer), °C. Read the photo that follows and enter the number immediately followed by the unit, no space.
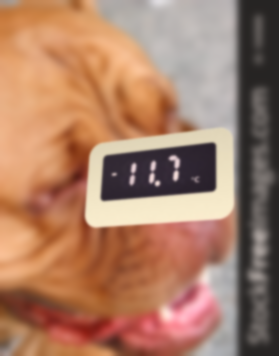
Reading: -11.7°C
